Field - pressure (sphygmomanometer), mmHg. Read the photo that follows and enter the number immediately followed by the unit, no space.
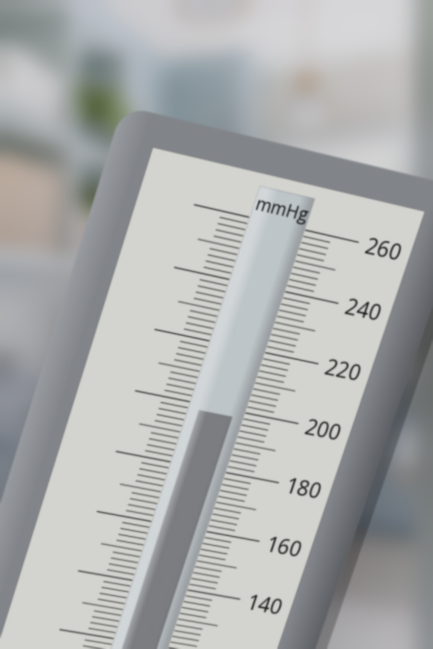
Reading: 198mmHg
